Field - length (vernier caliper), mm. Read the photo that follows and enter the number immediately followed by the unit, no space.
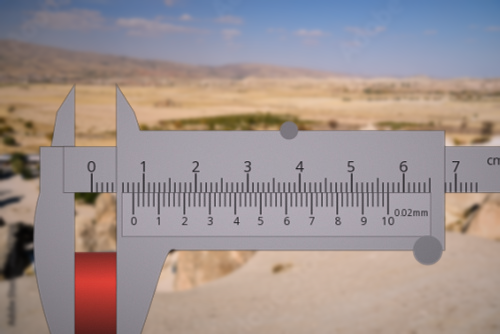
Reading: 8.0mm
